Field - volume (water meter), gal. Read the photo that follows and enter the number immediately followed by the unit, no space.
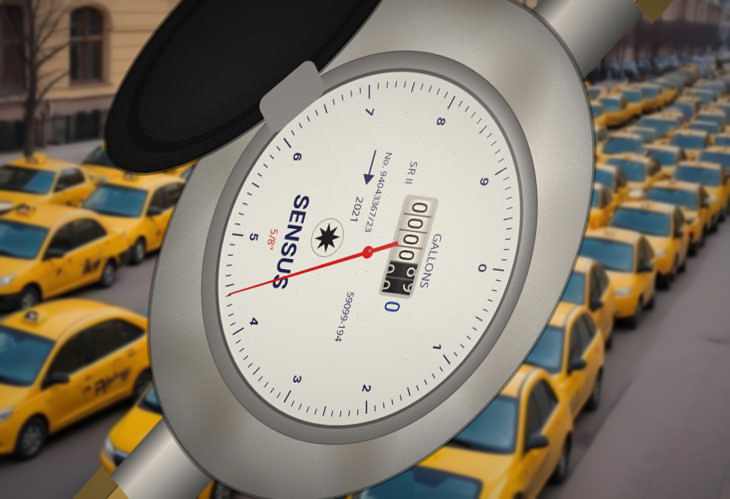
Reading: 894.4gal
